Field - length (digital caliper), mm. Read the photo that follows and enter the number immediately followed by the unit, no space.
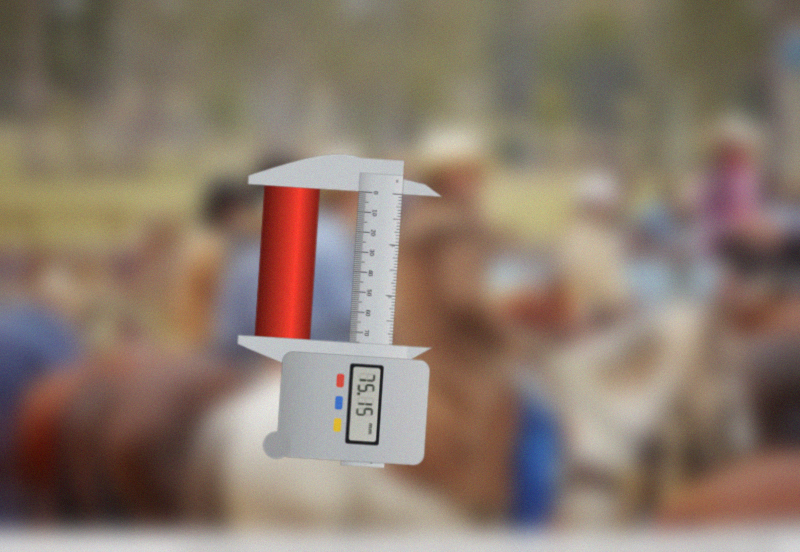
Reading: 75.15mm
